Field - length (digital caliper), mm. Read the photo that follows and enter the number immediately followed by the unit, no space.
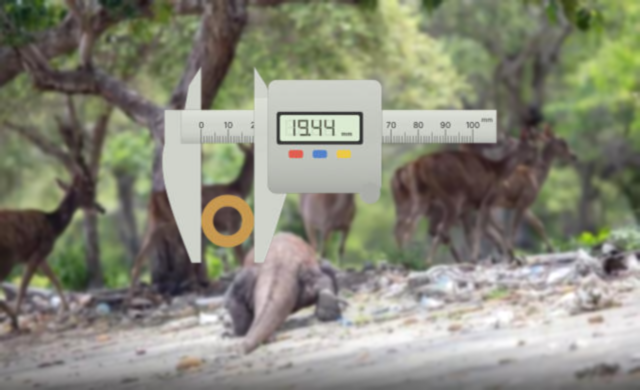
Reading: 19.44mm
